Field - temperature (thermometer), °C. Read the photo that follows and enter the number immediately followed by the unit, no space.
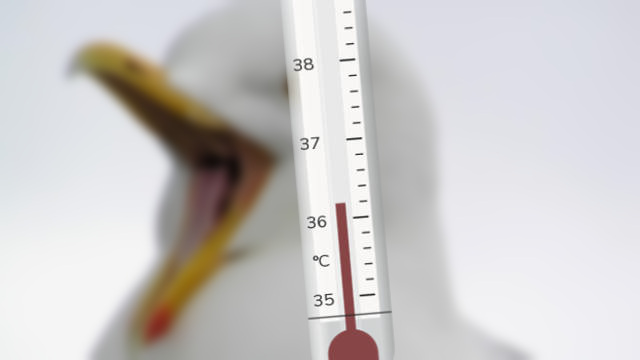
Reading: 36.2°C
